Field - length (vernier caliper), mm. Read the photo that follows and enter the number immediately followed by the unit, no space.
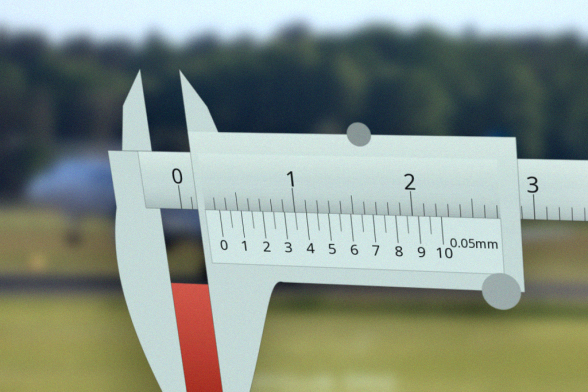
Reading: 3.4mm
